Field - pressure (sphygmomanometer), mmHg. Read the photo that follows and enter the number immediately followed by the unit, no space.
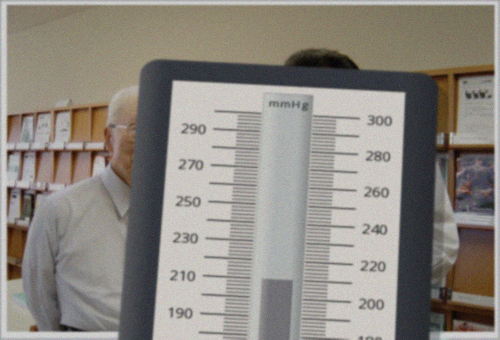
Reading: 210mmHg
